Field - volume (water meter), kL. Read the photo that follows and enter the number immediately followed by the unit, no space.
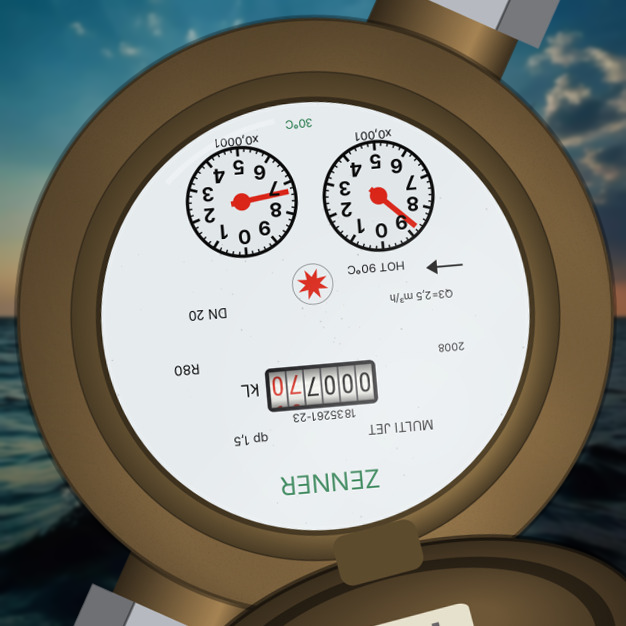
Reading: 7.6987kL
